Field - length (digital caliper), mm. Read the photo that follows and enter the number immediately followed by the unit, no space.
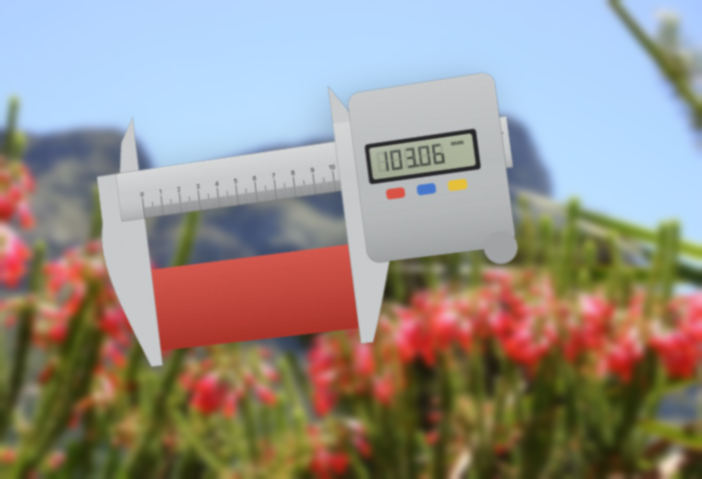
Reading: 103.06mm
